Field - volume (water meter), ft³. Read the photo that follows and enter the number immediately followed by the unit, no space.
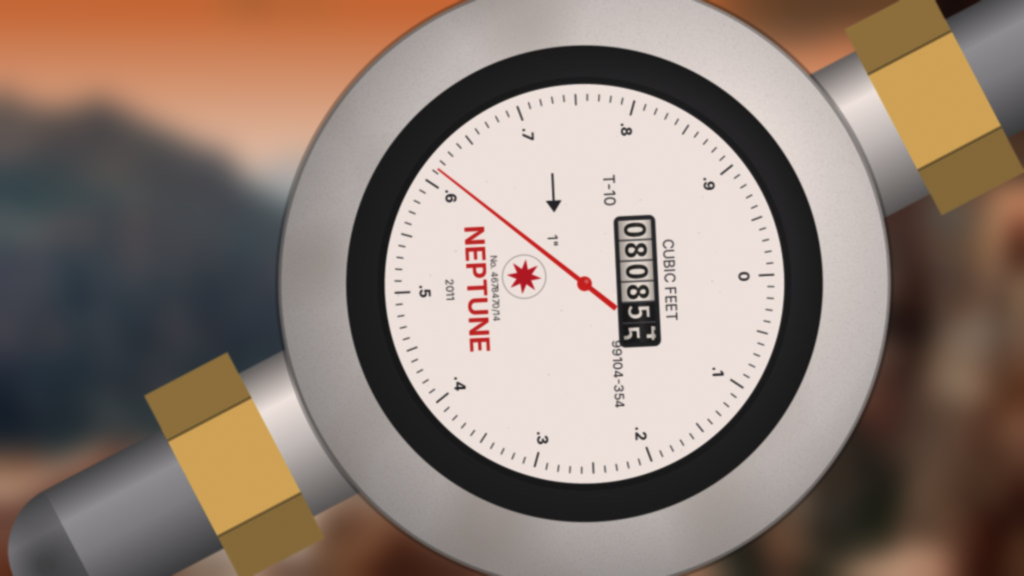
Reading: 80854.61ft³
